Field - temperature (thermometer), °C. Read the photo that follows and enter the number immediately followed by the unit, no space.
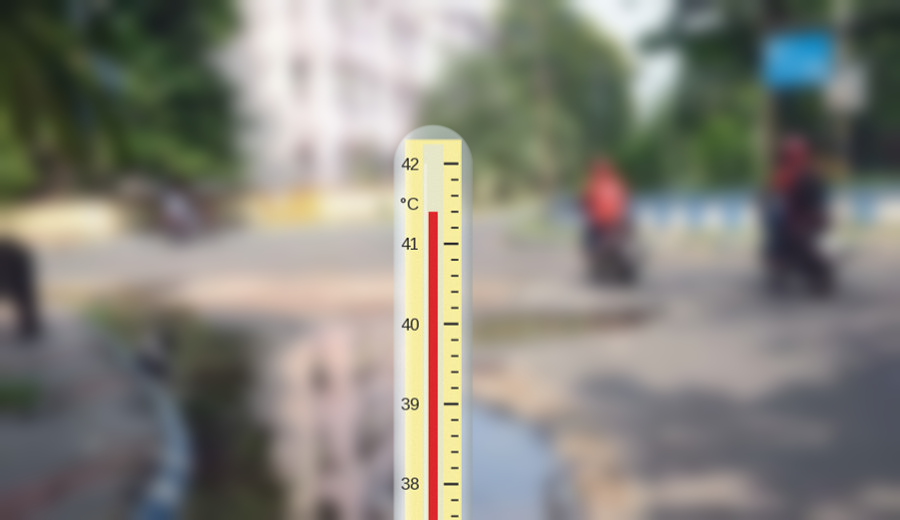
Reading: 41.4°C
